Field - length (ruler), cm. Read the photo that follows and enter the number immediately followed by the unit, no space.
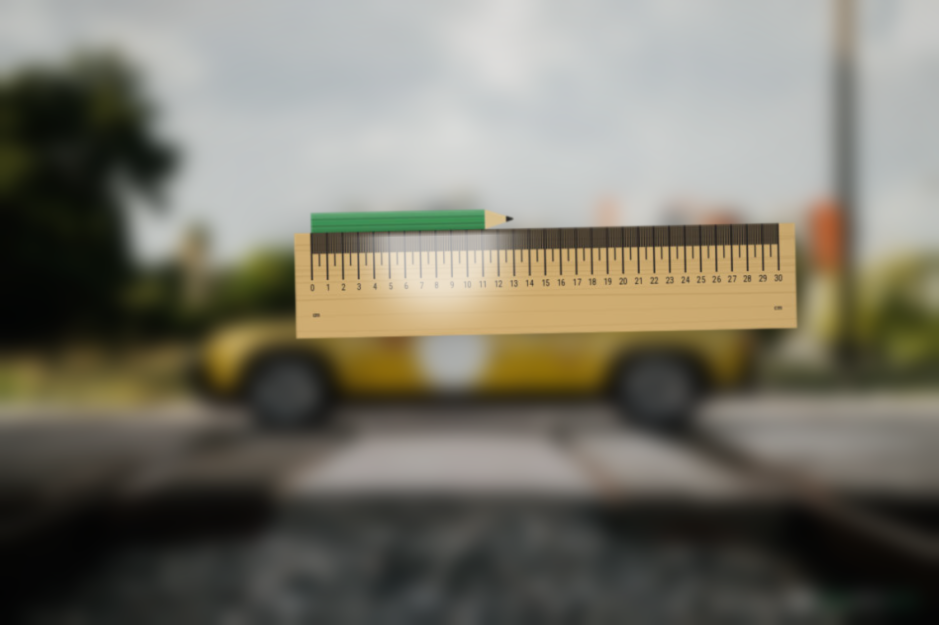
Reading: 13cm
